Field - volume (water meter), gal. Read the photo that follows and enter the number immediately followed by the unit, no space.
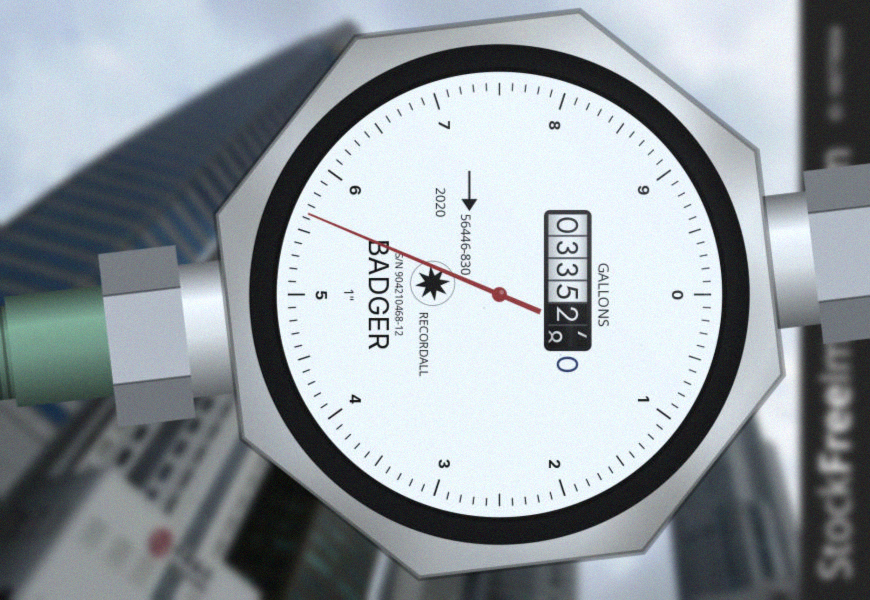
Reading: 335275.6gal
